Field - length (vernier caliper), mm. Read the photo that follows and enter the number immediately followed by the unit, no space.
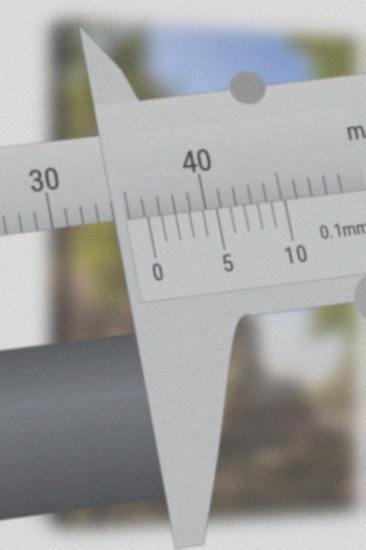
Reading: 36.2mm
